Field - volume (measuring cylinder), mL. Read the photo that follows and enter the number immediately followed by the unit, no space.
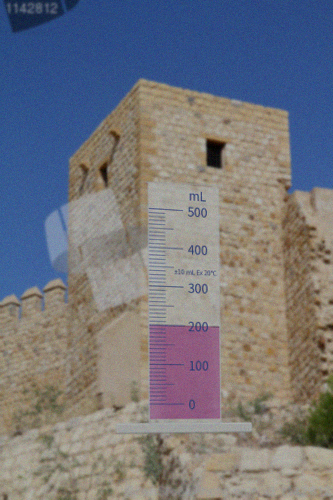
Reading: 200mL
